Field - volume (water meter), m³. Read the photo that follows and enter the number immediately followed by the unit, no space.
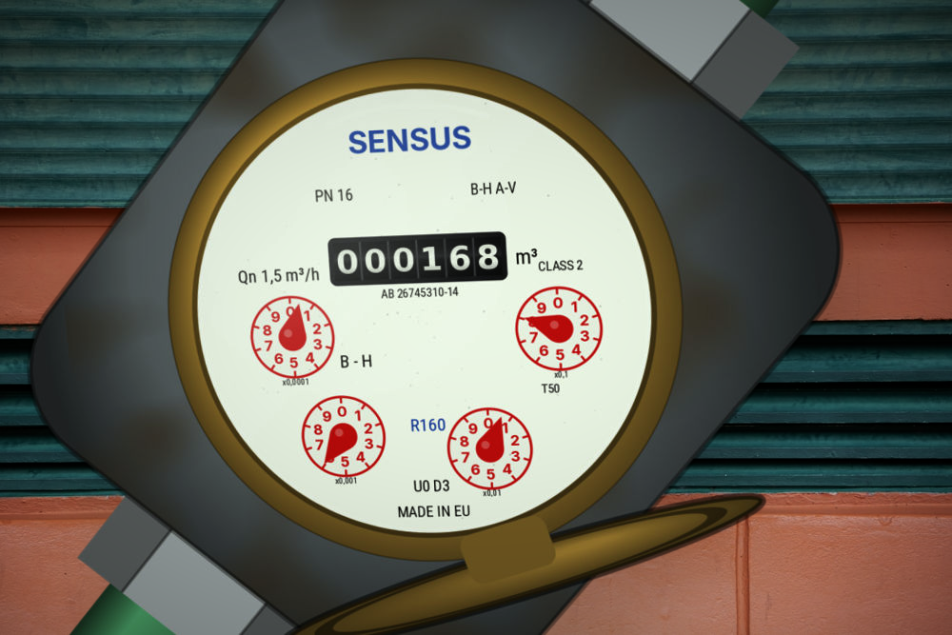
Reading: 168.8060m³
